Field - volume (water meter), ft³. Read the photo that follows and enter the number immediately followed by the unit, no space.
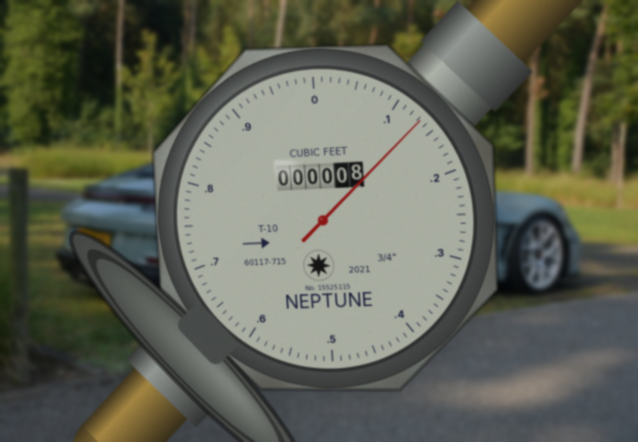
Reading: 8.13ft³
